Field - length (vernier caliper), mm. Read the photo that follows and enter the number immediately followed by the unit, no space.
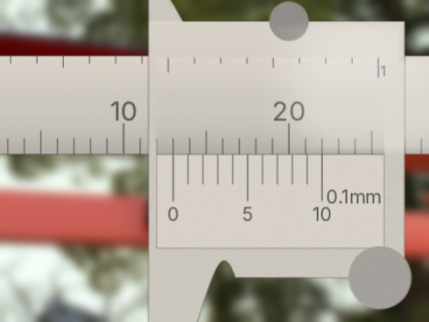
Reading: 13.0mm
